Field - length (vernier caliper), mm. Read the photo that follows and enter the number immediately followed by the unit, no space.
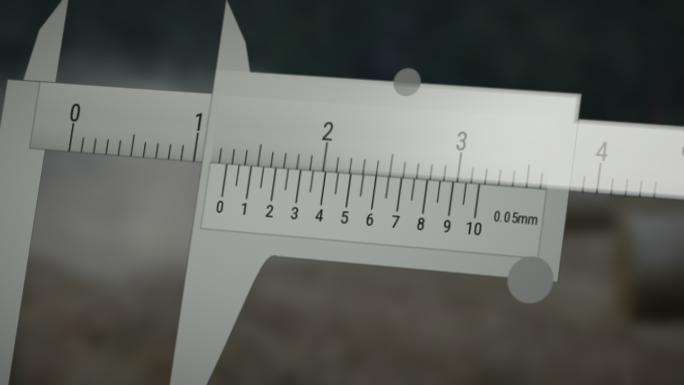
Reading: 12.6mm
